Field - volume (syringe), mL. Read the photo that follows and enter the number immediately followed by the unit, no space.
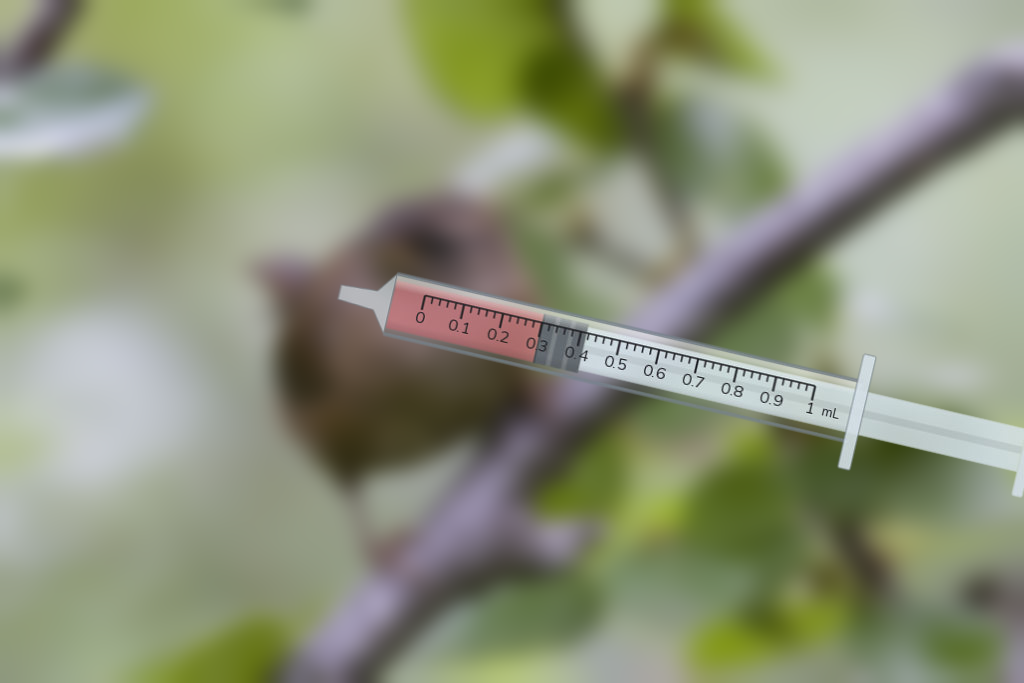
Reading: 0.3mL
